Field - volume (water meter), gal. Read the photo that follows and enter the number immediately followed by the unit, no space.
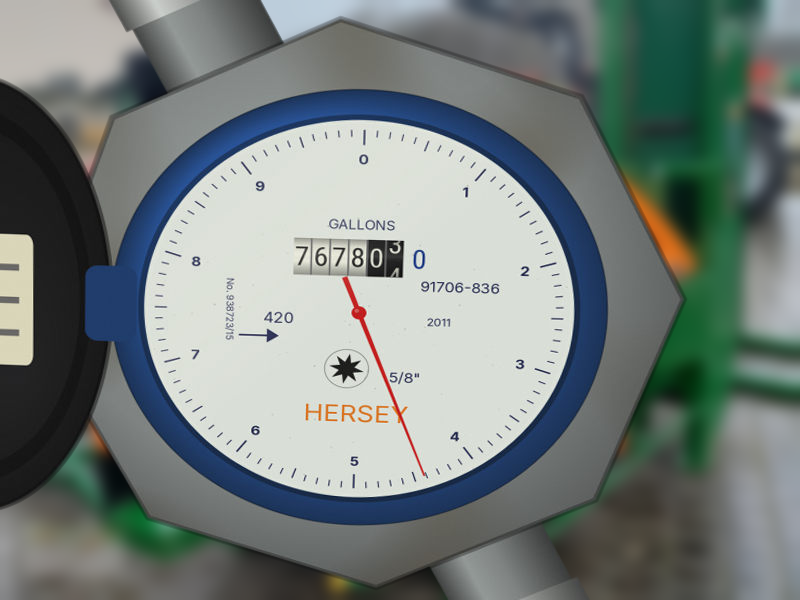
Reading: 7678034.4gal
